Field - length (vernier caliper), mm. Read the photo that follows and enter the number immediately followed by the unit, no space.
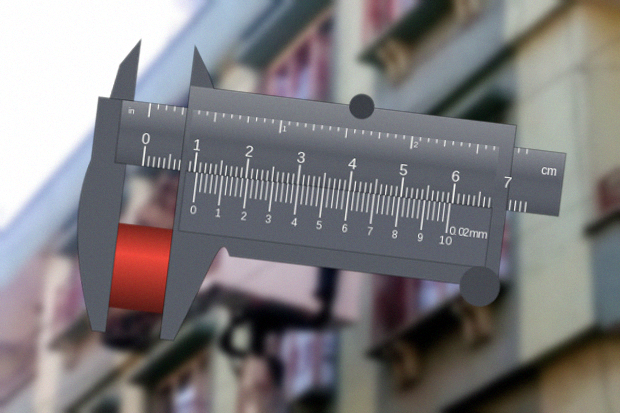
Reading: 10.5mm
